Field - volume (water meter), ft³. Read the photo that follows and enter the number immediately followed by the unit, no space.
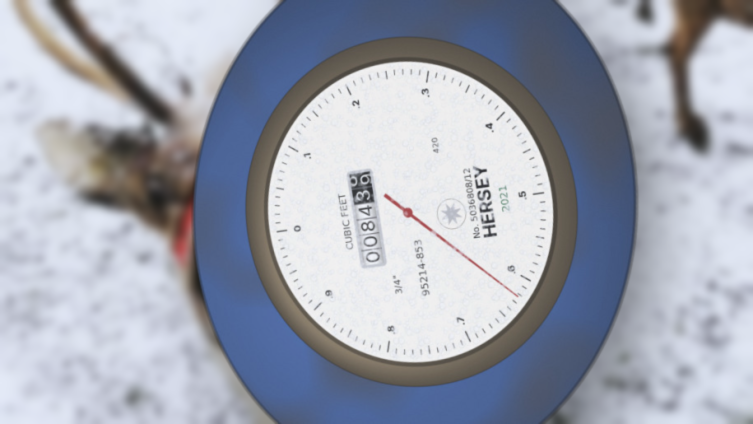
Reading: 8438.62ft³
